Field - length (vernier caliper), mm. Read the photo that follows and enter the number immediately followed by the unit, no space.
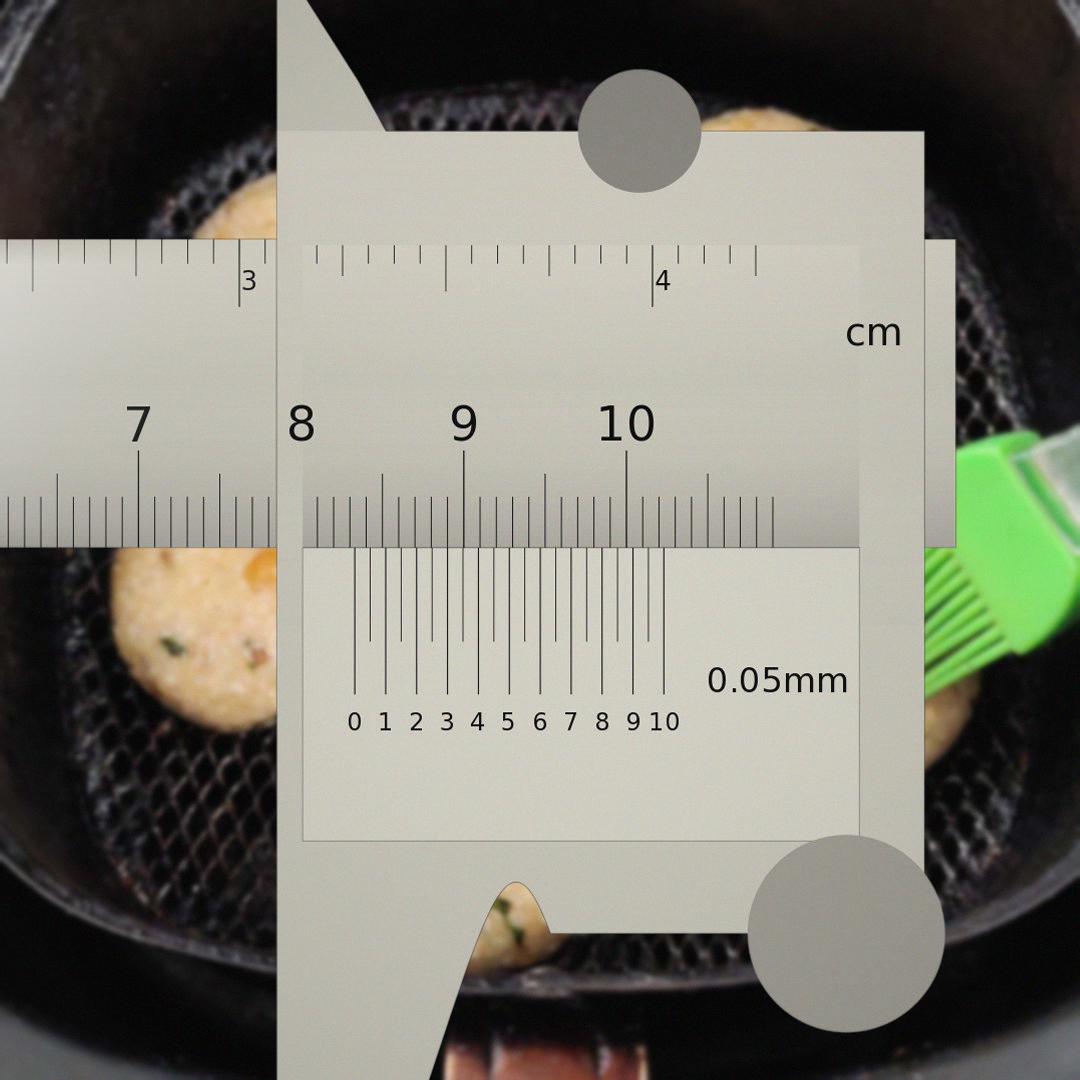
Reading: 83.3mm
